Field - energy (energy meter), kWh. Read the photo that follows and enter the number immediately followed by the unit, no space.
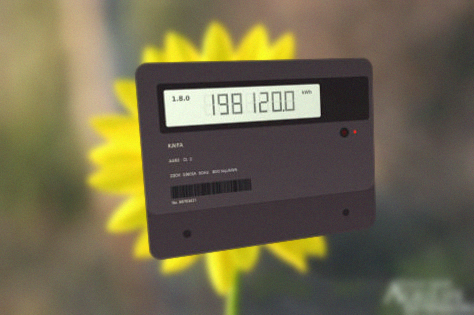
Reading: 198120.0kWh
